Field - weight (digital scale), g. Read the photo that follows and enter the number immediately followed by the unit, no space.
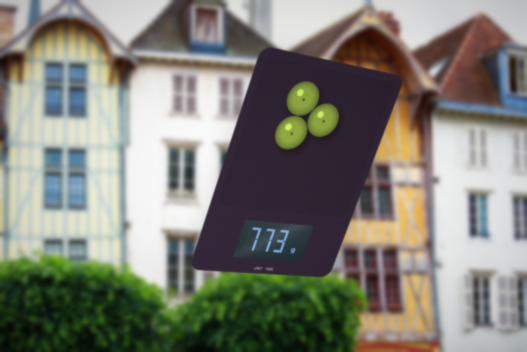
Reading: 773g
